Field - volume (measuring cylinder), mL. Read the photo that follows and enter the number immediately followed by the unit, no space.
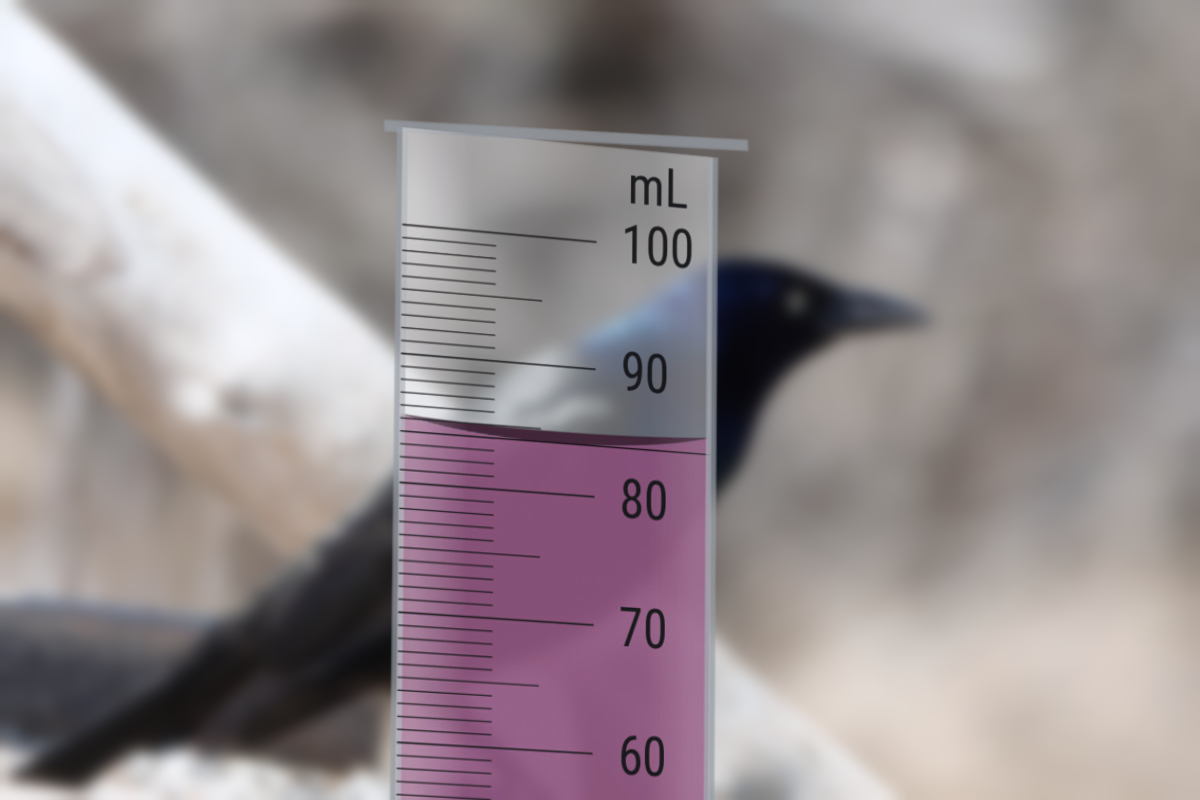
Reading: 84mL
